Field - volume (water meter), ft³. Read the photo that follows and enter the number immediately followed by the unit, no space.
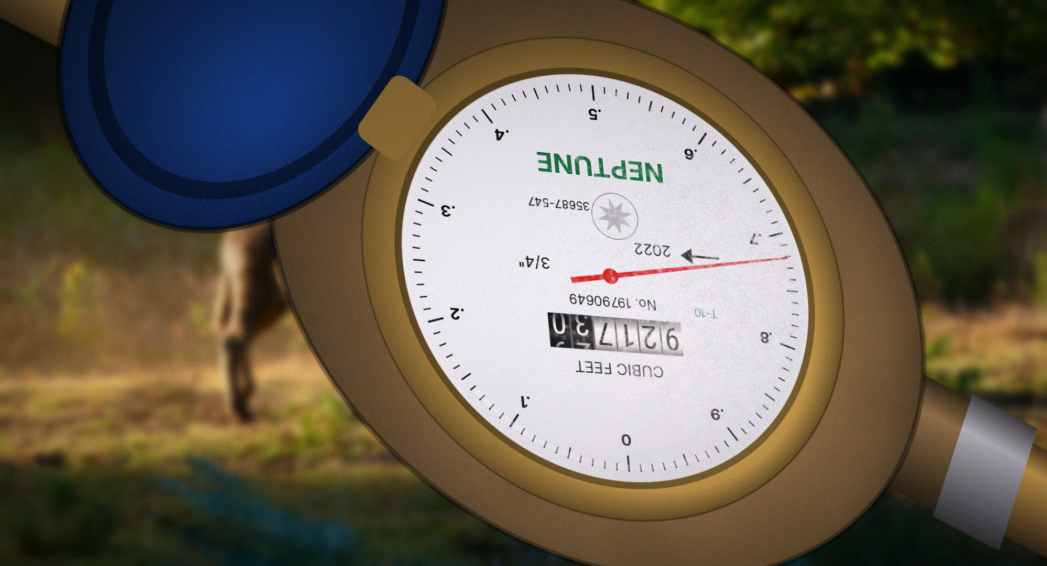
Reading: 921729.72ft³
